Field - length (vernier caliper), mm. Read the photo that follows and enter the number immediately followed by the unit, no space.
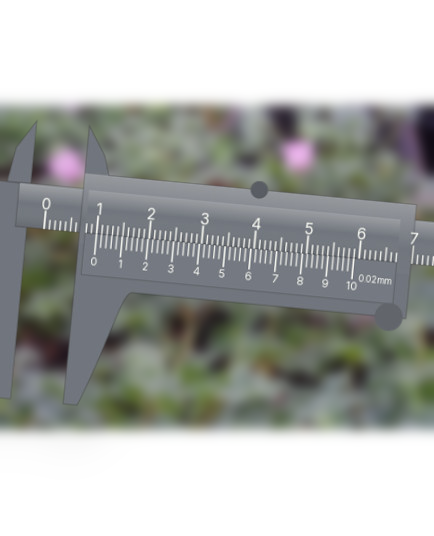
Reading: 10.0mm
